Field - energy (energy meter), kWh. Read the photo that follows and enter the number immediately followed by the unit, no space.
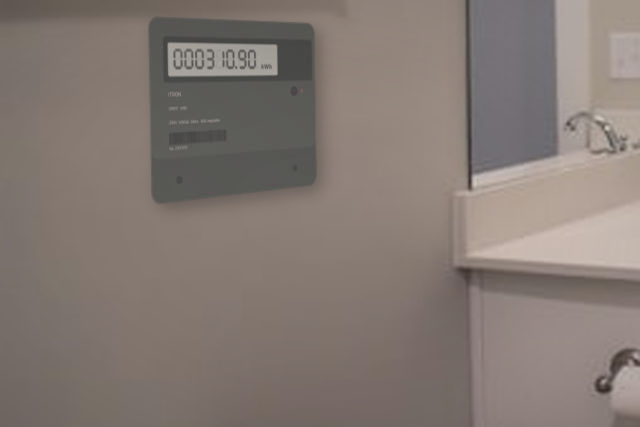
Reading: 310.90kWh
